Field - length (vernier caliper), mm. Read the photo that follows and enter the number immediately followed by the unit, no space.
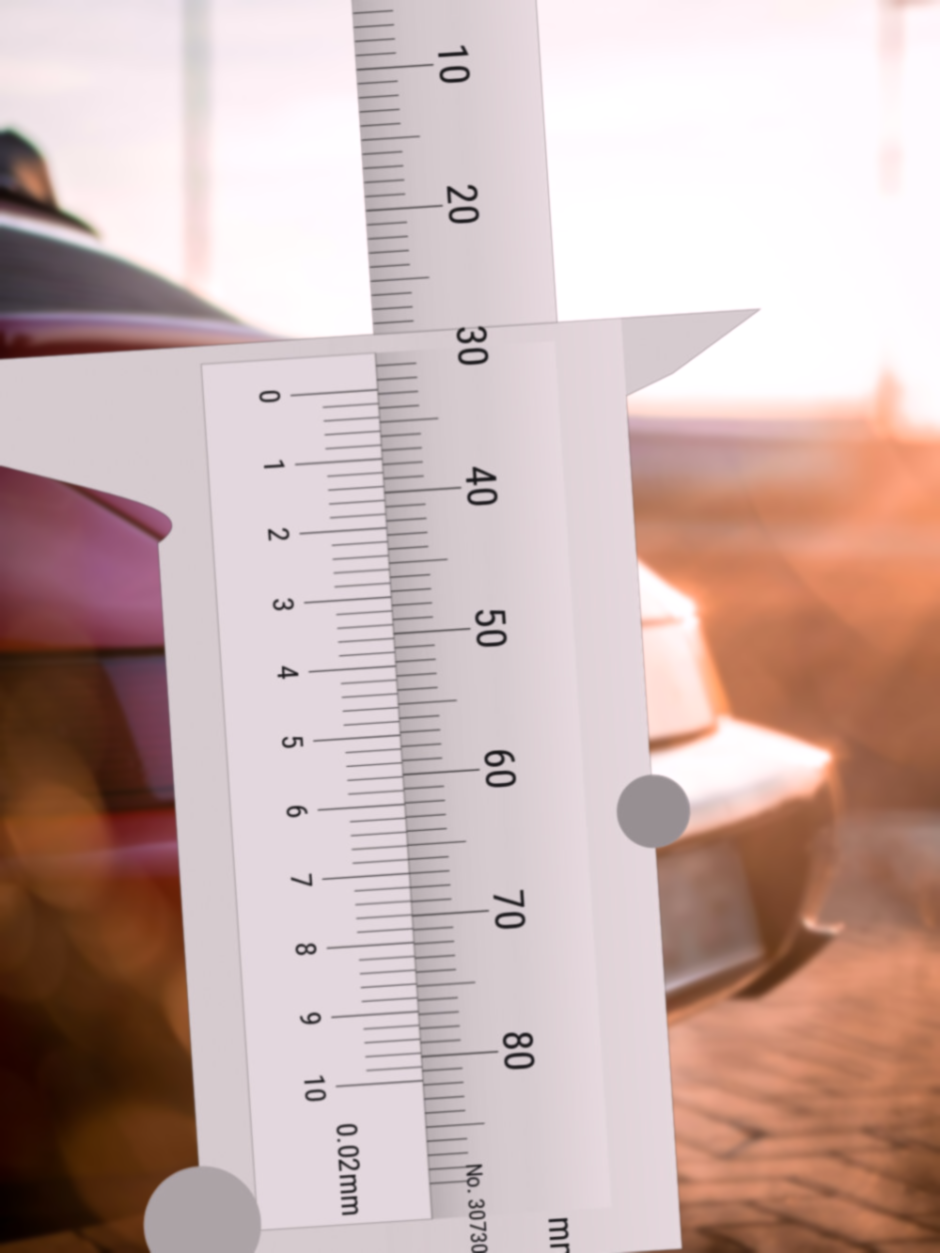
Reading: 32.7mm
